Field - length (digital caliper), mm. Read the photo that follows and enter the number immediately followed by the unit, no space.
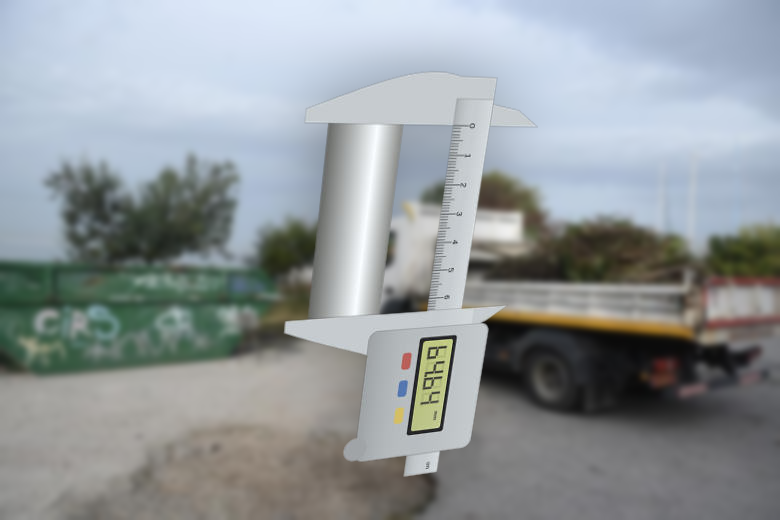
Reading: 64.64mm
